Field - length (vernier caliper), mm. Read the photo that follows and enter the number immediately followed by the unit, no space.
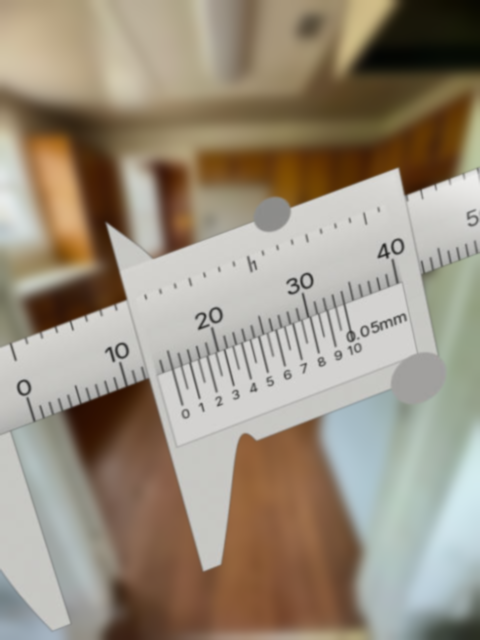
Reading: 15.0mm
